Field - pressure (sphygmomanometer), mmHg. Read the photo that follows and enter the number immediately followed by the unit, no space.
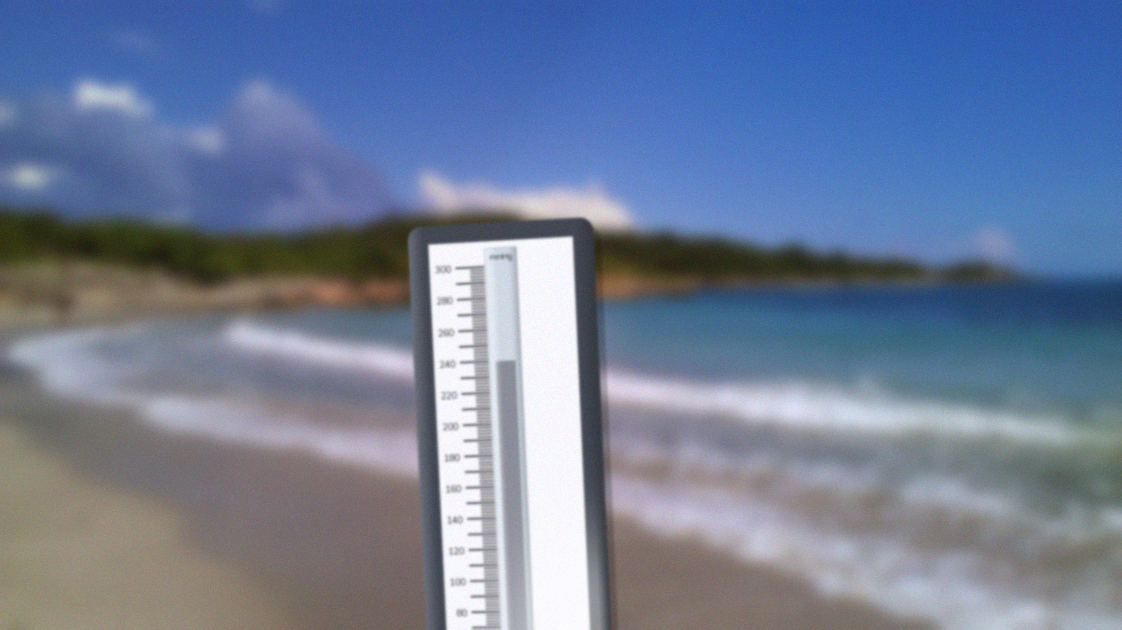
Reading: 240mmHg
